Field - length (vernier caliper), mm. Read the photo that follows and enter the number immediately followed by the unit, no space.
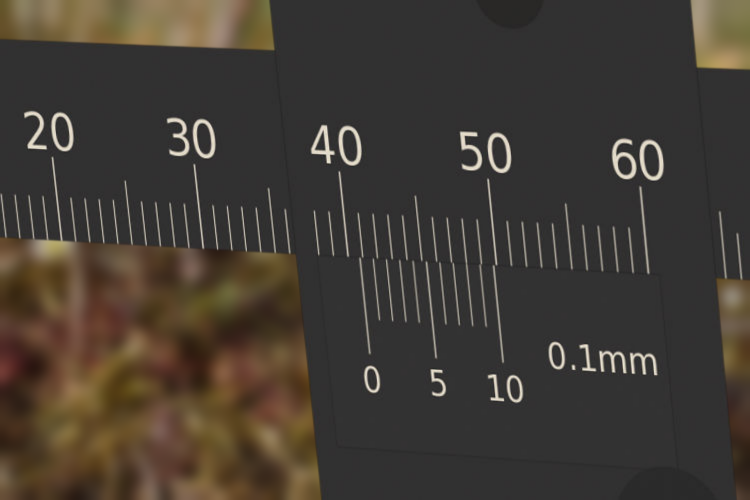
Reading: 40.8mm
